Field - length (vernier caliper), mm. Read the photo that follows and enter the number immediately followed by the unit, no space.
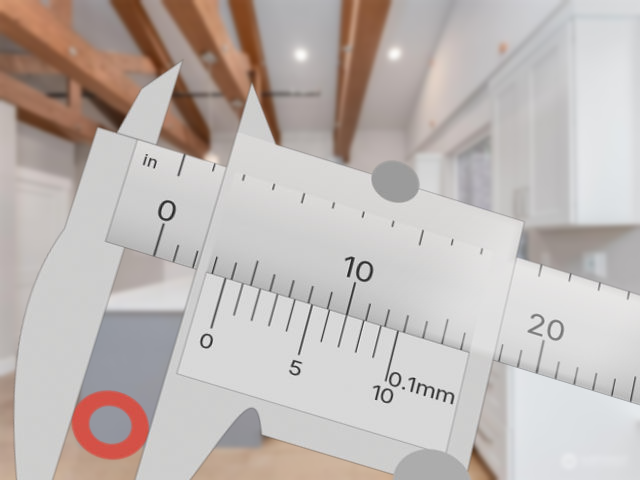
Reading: 3.7mm
